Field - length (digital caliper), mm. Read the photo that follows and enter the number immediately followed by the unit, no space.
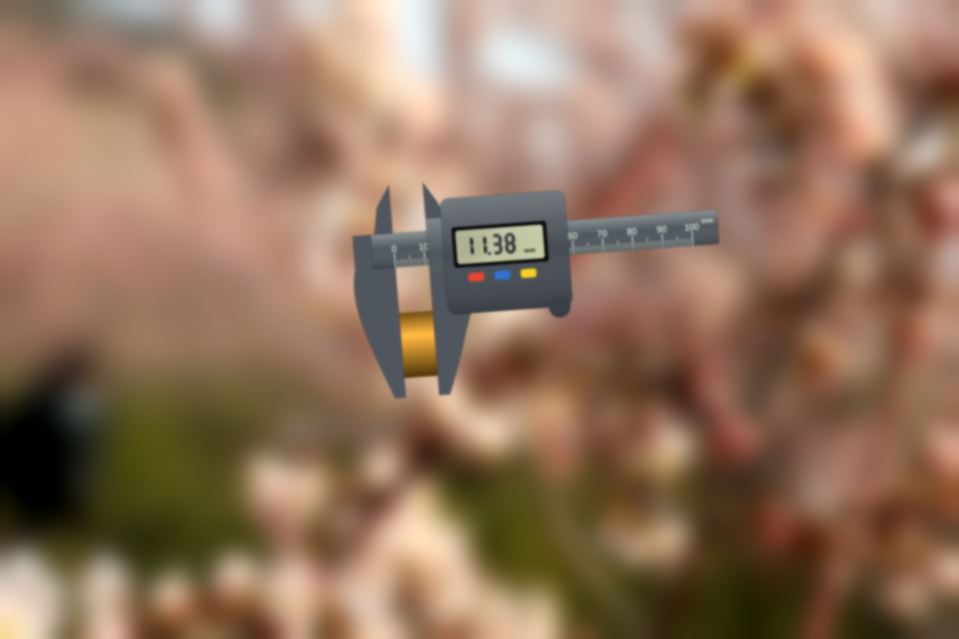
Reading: 11.38mm
